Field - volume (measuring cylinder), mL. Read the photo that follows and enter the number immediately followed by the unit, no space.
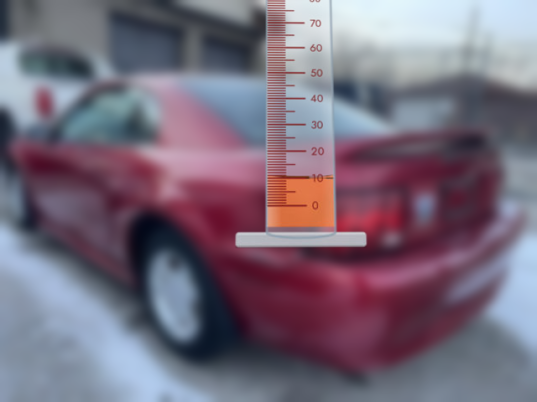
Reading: 10mL
